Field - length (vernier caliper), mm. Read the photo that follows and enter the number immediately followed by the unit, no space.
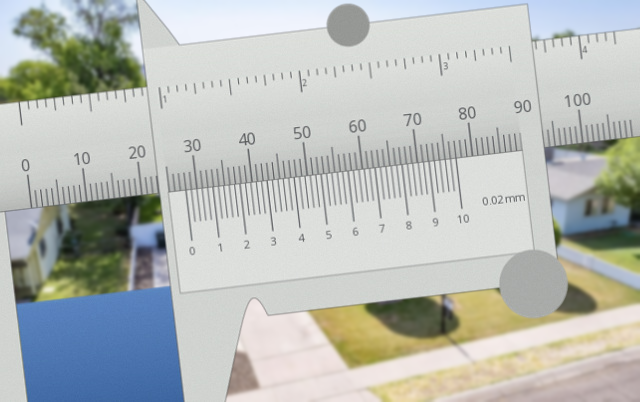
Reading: 28.0mm
